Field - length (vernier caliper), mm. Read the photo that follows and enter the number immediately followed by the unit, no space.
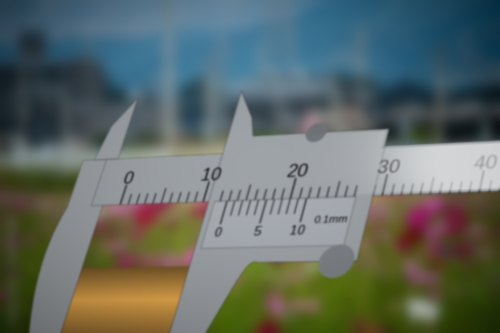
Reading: 12.8mm
